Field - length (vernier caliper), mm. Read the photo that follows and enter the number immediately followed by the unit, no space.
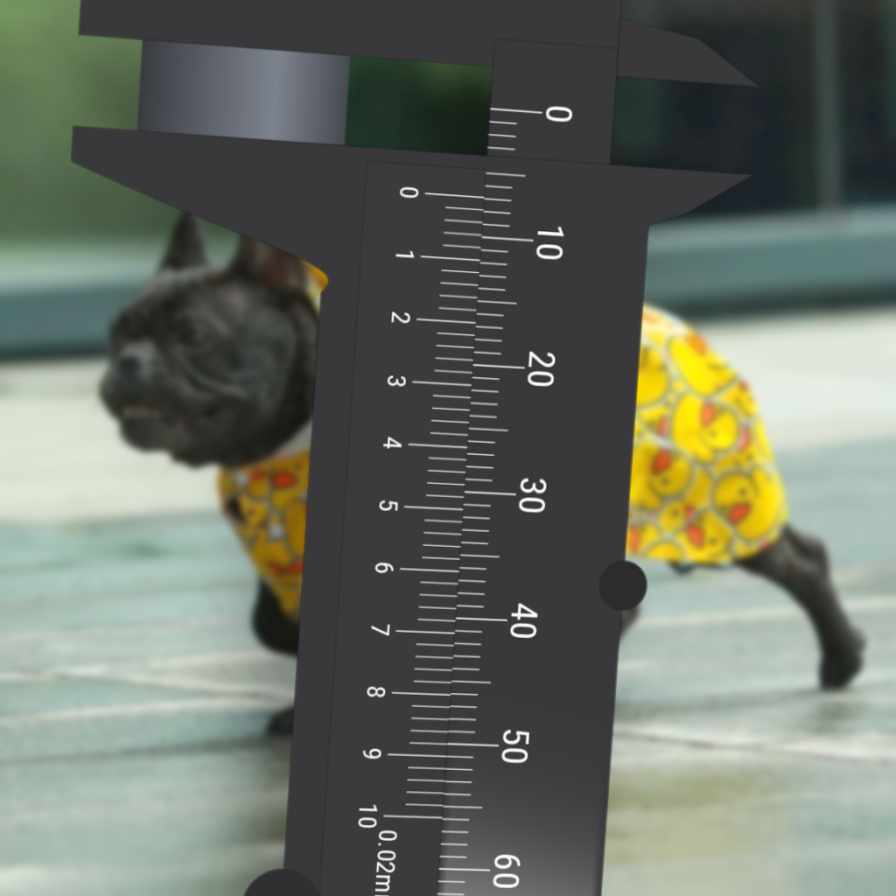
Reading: 6.9mm
